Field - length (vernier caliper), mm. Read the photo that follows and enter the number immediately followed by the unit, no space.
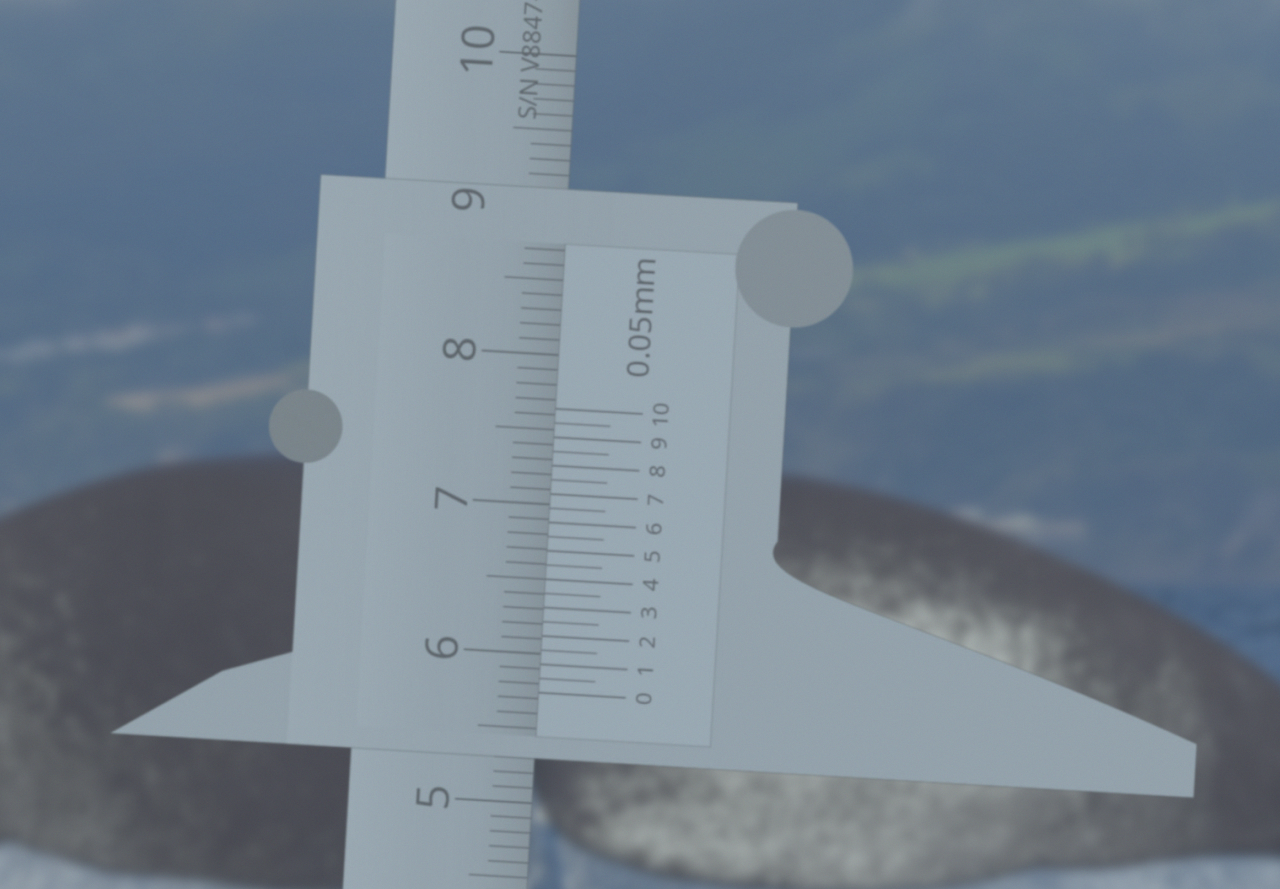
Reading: 57.4mm
